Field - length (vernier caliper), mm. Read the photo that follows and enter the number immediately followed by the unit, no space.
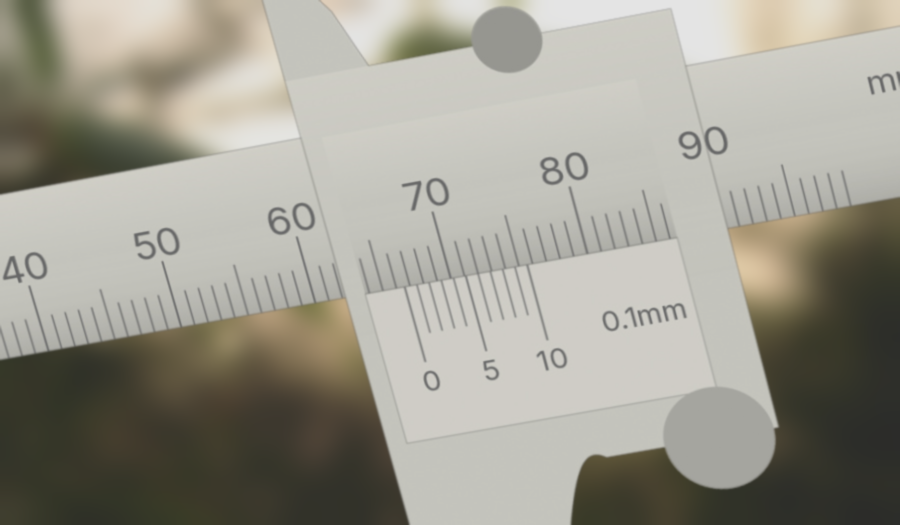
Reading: 66.6mm
